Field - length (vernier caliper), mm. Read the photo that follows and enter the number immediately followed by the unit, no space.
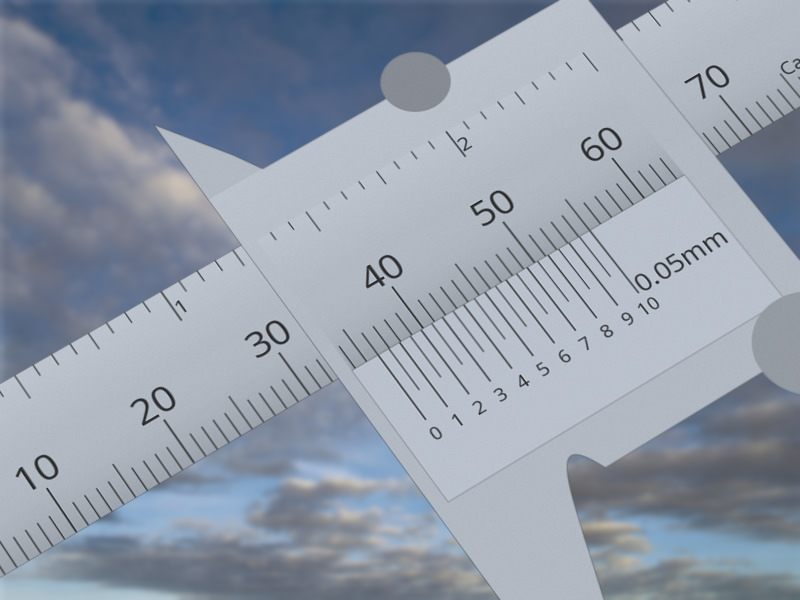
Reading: 36.0mm
